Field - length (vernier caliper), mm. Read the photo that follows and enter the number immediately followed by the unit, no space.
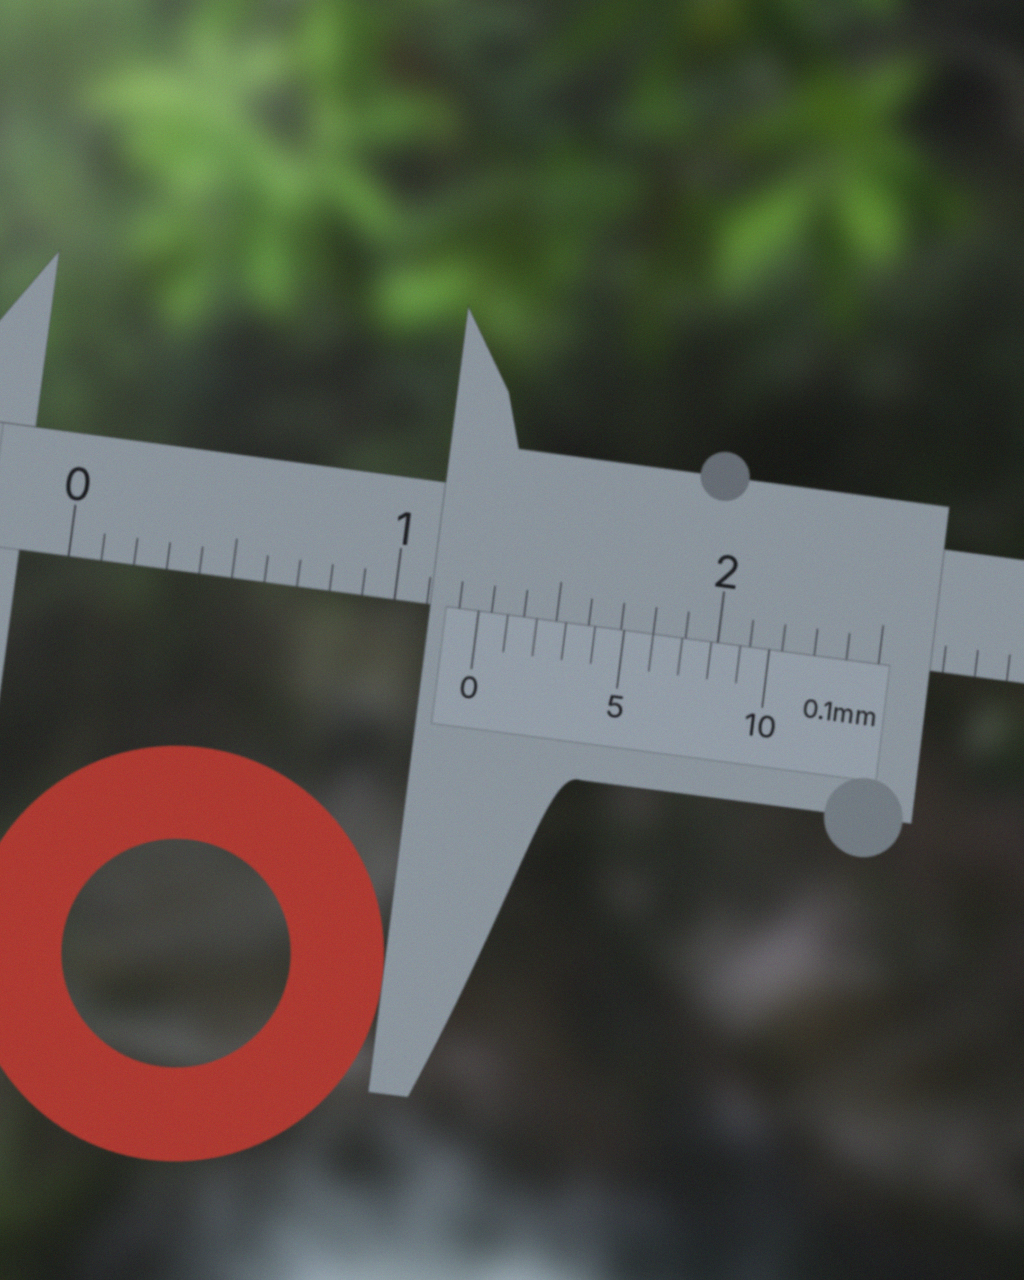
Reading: 12.6mm
